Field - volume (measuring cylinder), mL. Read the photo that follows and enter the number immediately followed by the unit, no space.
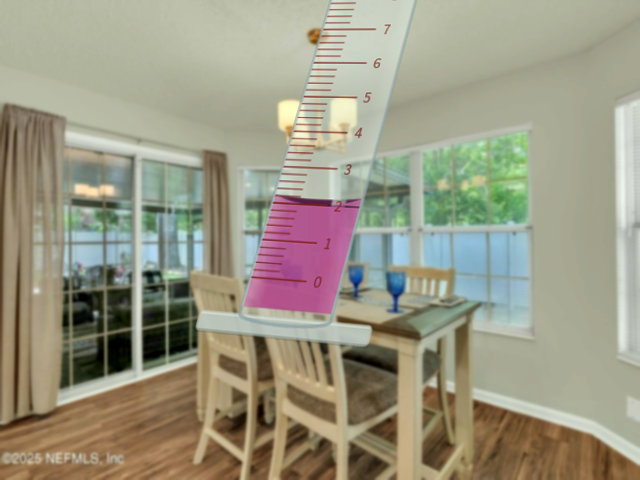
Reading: 2mL
